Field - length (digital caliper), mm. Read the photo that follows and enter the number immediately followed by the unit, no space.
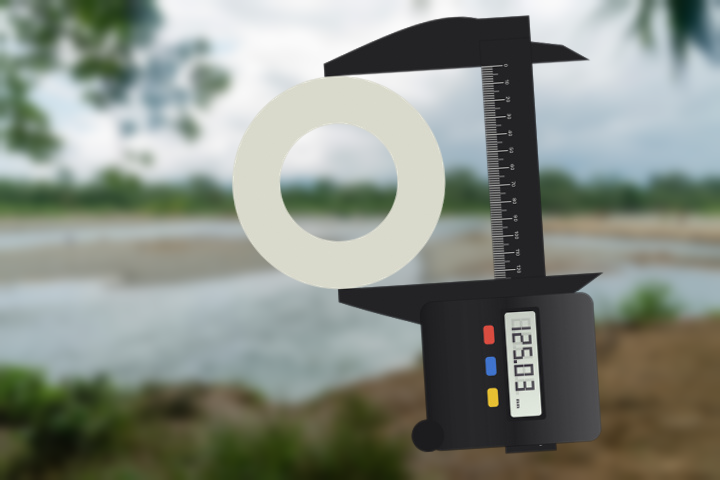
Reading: 125.03mm
